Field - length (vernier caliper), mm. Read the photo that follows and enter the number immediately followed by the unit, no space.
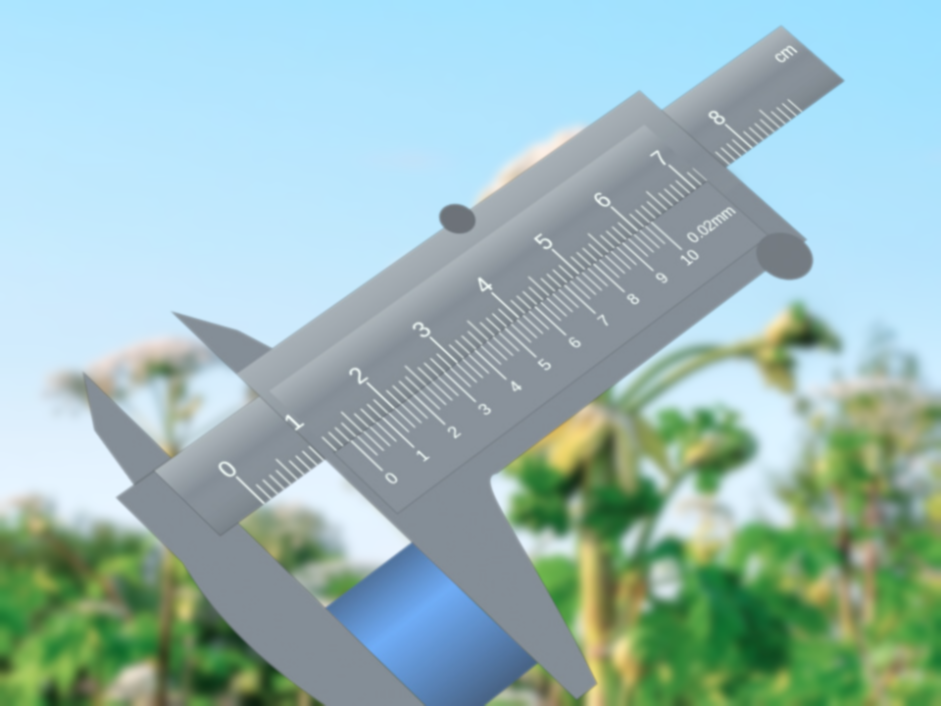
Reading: 13.2mm
